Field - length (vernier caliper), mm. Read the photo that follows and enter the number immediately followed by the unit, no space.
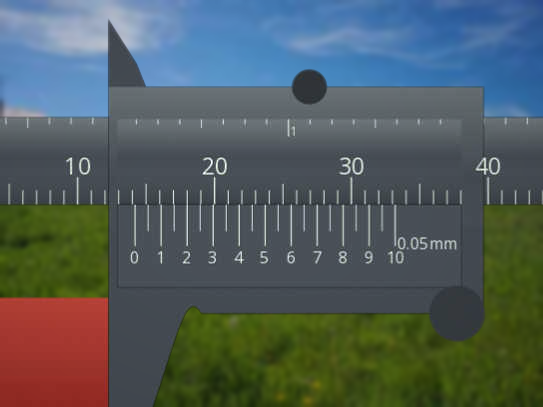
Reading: 14.2mm
